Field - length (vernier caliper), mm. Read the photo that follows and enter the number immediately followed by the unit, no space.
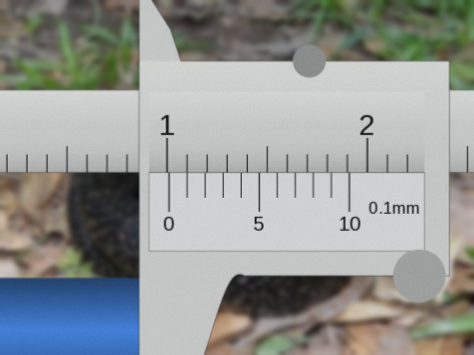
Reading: 10.1mm
